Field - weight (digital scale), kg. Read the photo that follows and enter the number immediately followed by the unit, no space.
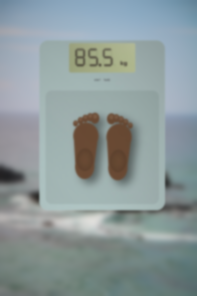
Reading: 85.5kg
